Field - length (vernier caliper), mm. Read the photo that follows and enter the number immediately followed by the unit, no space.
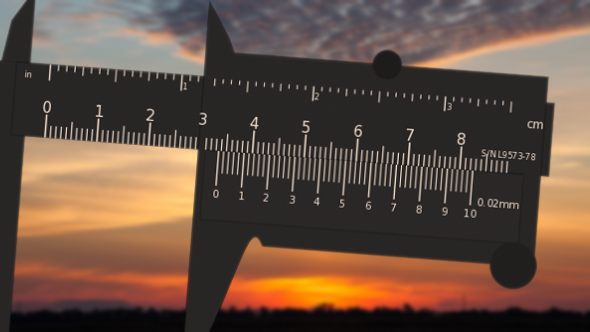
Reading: 33.5mm
